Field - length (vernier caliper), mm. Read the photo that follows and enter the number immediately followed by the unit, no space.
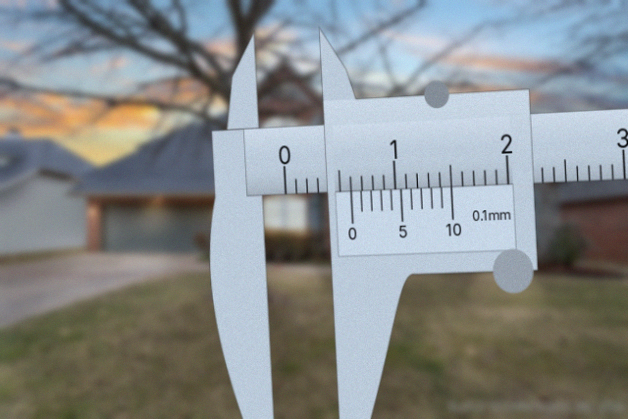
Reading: 6.0mm
